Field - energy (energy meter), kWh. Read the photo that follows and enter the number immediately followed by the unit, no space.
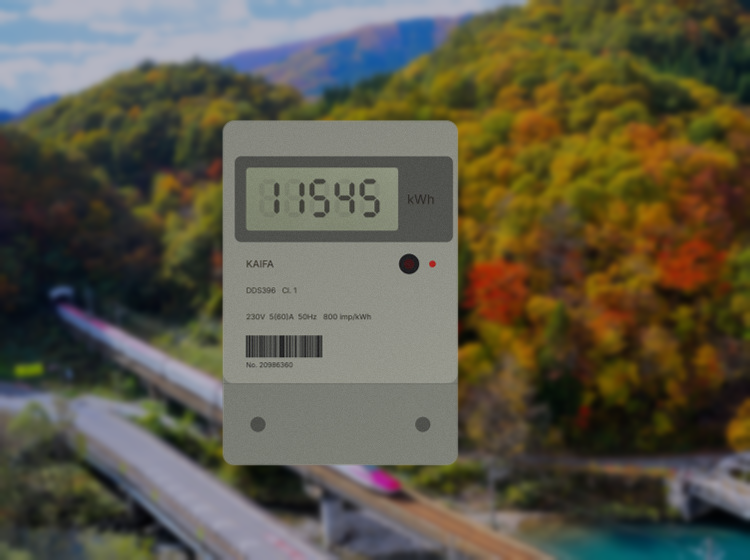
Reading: 11545kWh
